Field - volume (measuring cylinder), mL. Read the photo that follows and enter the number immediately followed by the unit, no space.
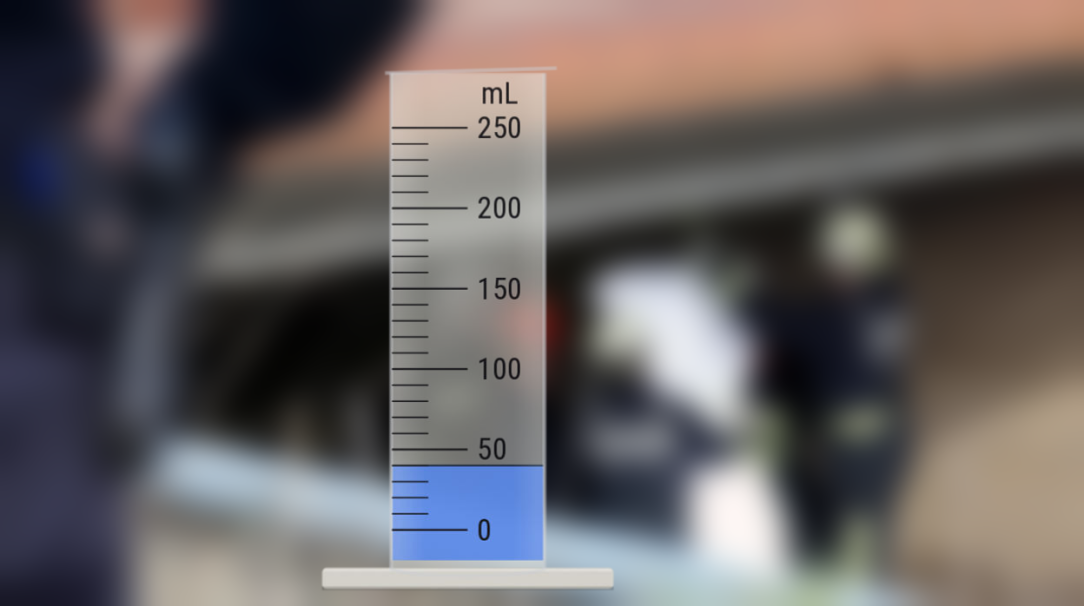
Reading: 40mL
